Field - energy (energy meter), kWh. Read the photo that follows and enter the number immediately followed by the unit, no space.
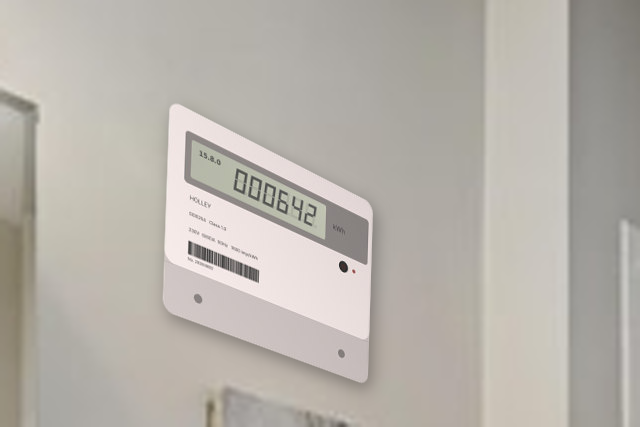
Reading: 642kWh
